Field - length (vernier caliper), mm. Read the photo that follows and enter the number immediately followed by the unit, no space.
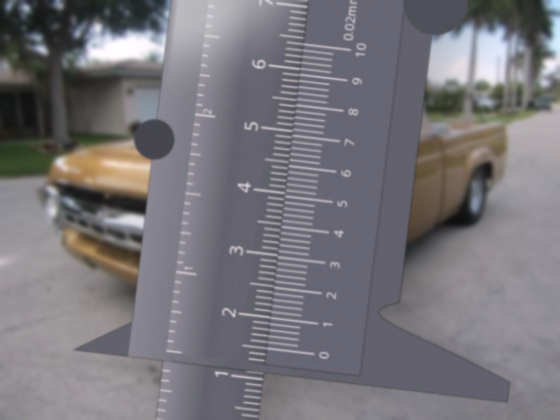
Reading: 15.0mm
